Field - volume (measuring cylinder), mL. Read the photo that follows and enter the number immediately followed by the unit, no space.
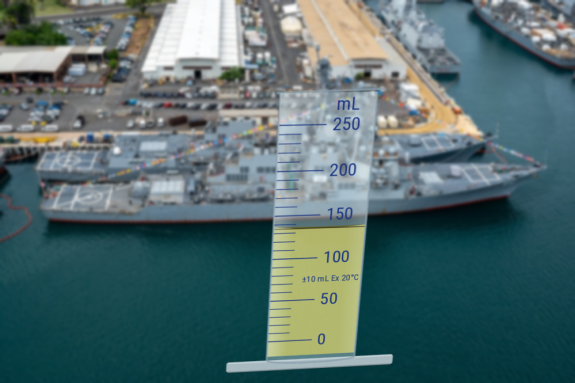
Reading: 135mL
